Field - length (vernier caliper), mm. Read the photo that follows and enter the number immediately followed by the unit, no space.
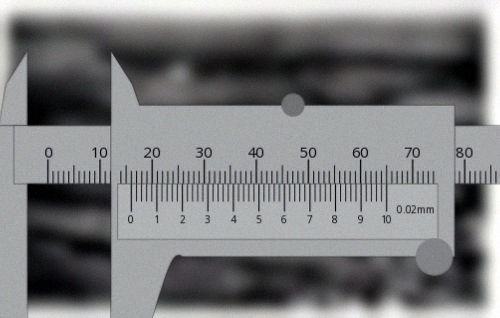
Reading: 16.0mm
